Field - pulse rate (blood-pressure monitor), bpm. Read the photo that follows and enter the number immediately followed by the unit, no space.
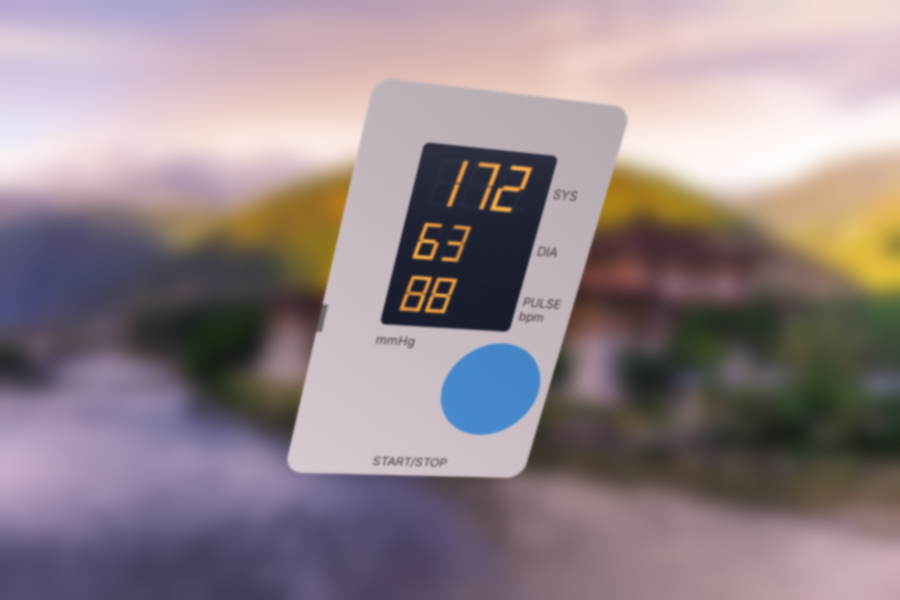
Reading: 88bpm
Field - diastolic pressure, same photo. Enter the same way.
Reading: 63mmHg
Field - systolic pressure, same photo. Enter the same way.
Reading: 172mmHg
